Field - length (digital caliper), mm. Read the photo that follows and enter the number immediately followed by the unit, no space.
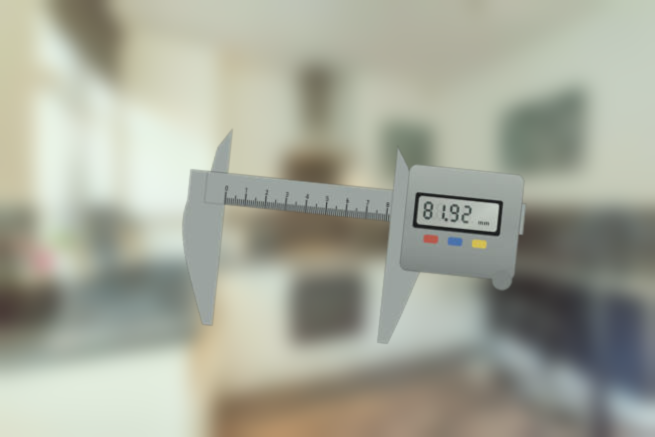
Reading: 81.92mm
